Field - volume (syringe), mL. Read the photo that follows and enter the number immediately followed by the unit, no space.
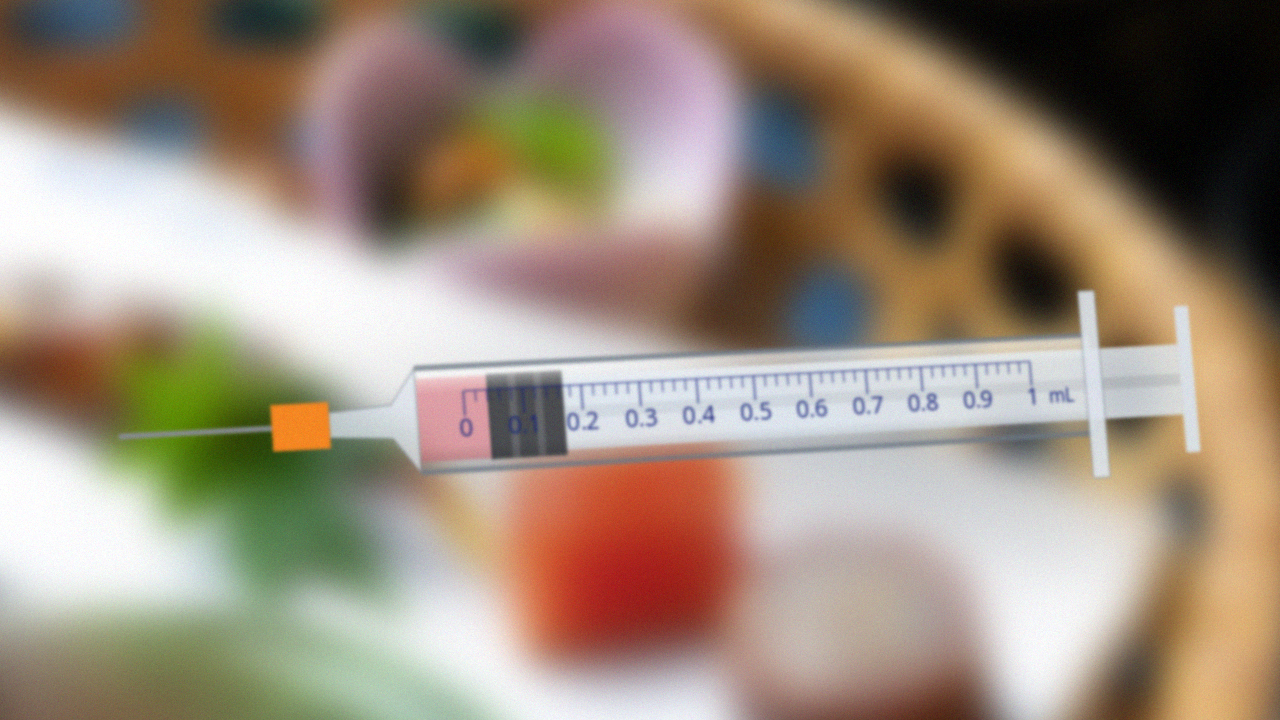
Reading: 0.04mL
